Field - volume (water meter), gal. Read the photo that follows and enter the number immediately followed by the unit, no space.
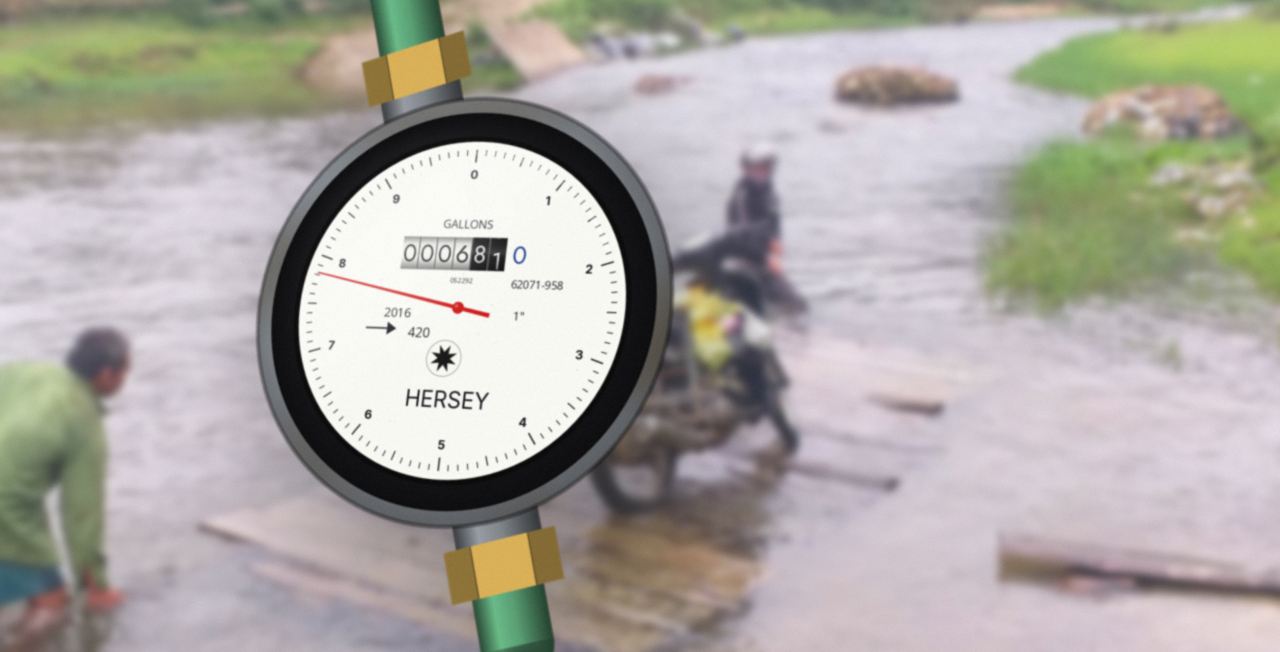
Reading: 6807.8gal
